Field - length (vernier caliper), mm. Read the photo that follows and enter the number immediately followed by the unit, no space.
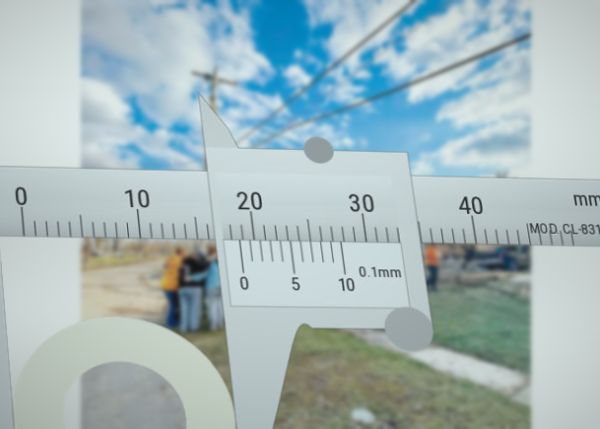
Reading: 18.7mm
